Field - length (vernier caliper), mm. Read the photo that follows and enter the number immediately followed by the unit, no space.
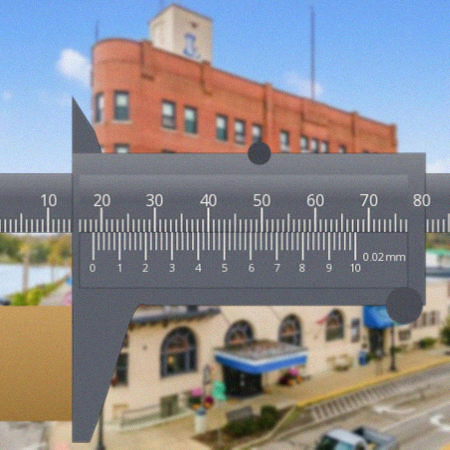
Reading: 18.5mm
